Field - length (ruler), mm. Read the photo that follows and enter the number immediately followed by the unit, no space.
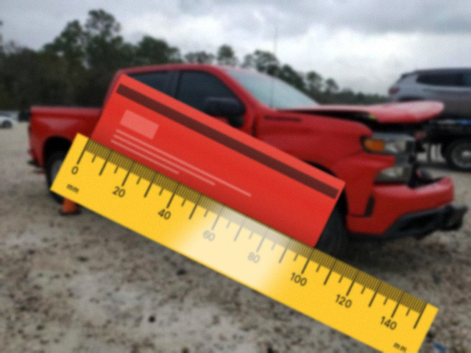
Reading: 100mm
